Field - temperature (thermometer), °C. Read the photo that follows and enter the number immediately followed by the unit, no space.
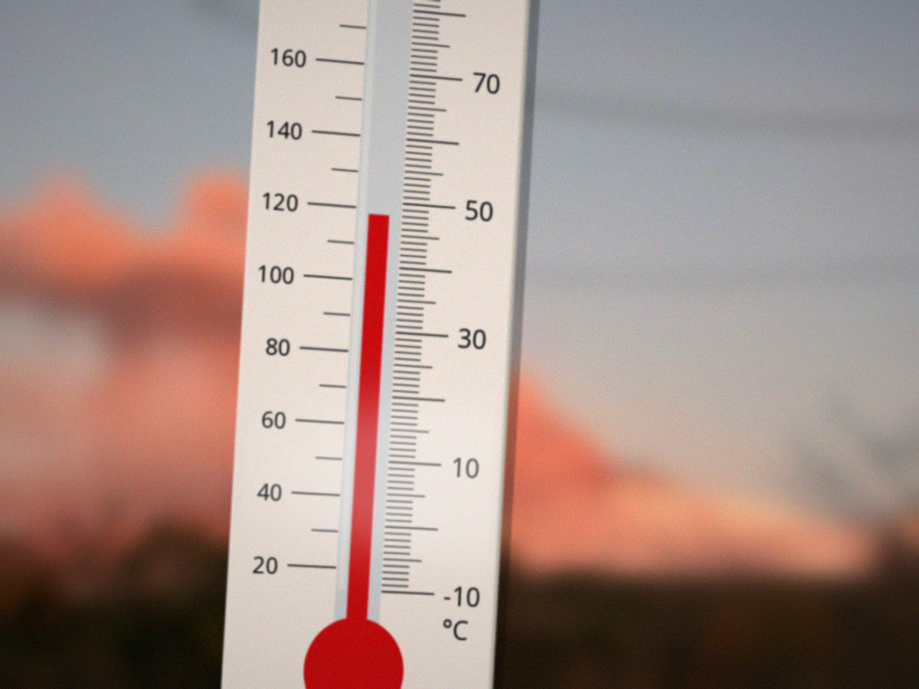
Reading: 48°C
